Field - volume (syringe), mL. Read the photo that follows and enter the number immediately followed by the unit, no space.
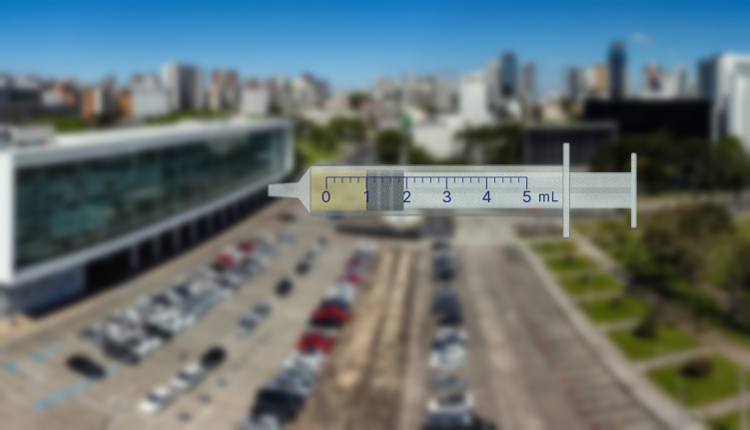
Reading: 1mL
